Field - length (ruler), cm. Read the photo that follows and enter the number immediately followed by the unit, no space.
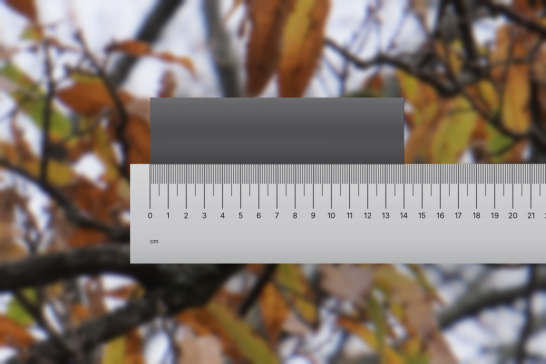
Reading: 14cm
